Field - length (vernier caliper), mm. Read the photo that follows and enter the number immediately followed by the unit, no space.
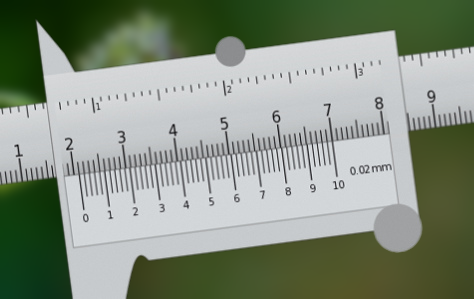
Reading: 21.0mm
